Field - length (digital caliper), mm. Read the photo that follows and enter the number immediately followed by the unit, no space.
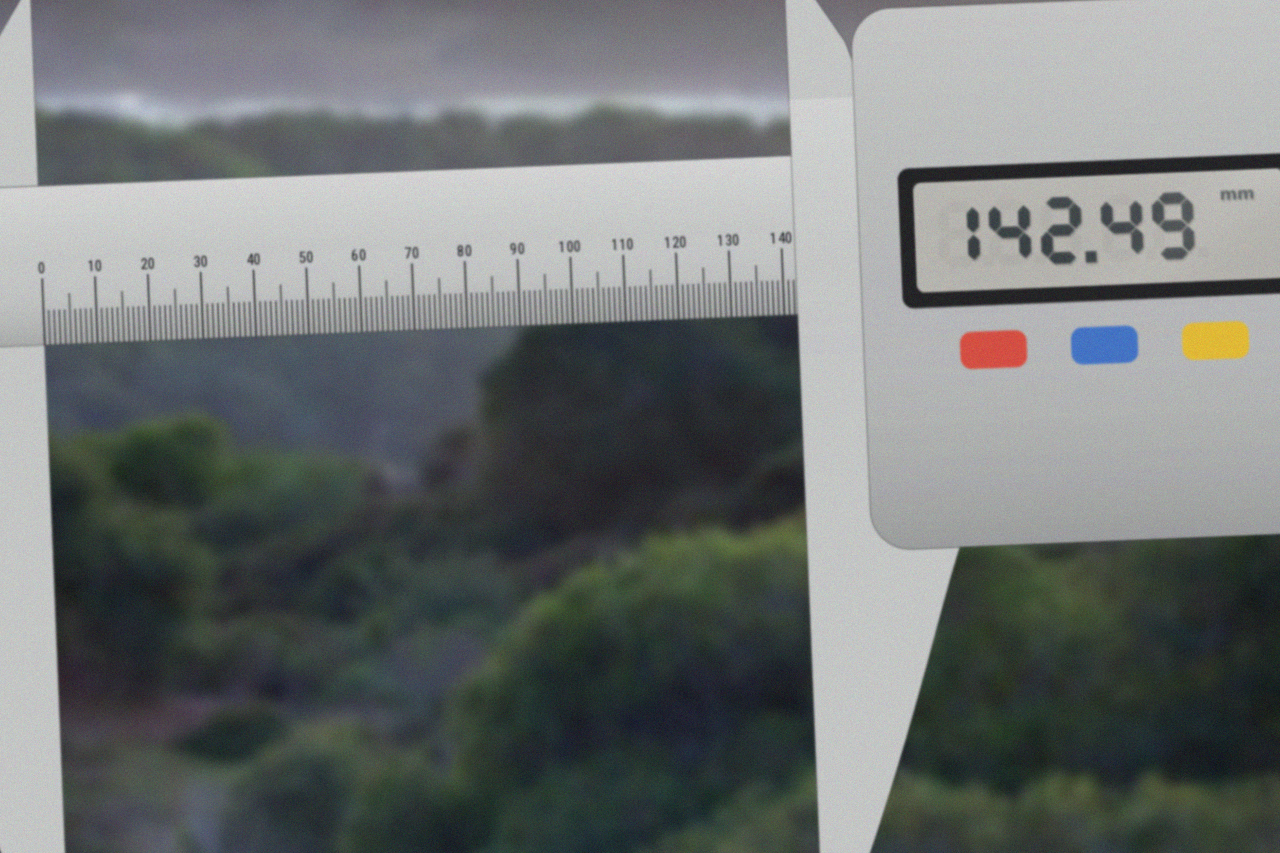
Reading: 142.49mm
